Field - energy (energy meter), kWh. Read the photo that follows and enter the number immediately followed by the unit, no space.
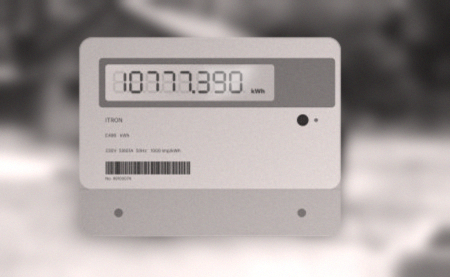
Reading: 10777.390kWh
